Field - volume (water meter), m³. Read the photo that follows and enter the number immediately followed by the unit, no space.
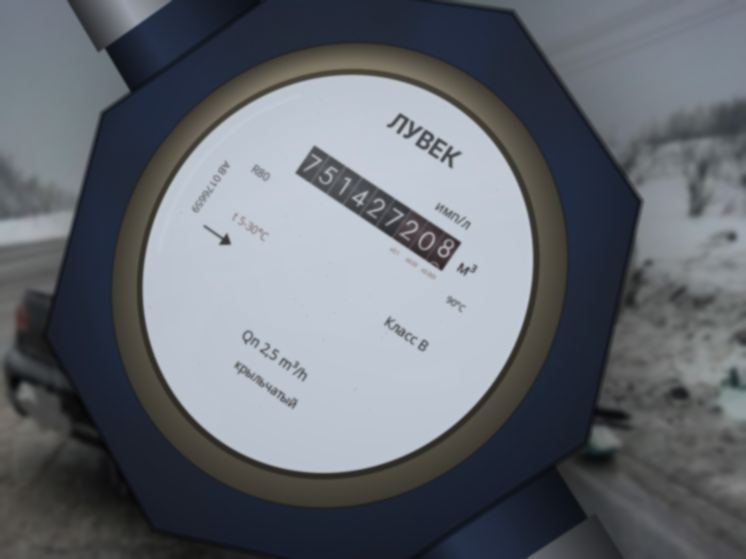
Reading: 751427.208m³
